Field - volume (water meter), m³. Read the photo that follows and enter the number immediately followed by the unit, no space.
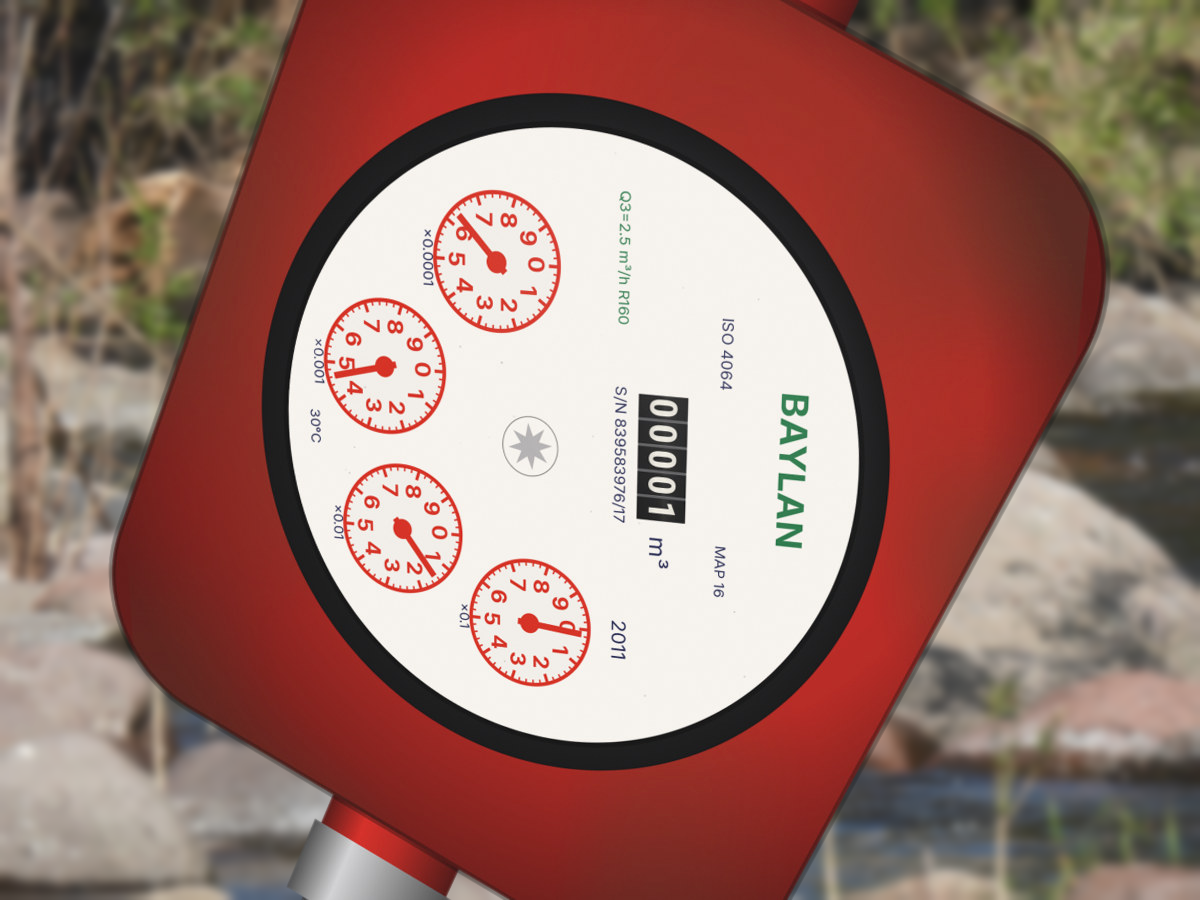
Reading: 1.0146m³
